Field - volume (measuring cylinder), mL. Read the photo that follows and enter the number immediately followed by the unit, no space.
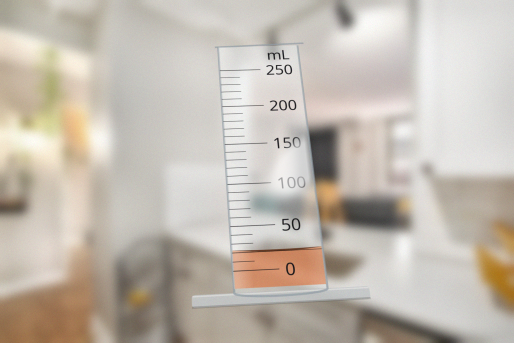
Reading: 20mL
